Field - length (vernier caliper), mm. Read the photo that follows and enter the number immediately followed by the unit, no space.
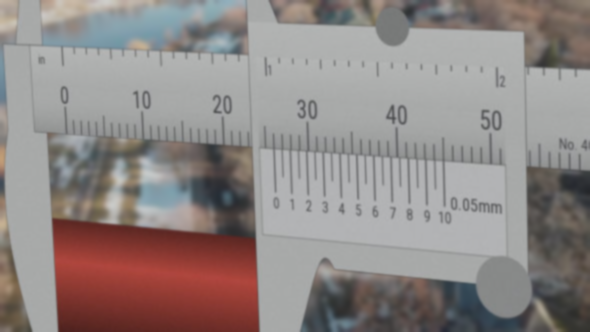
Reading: 26.0mm
